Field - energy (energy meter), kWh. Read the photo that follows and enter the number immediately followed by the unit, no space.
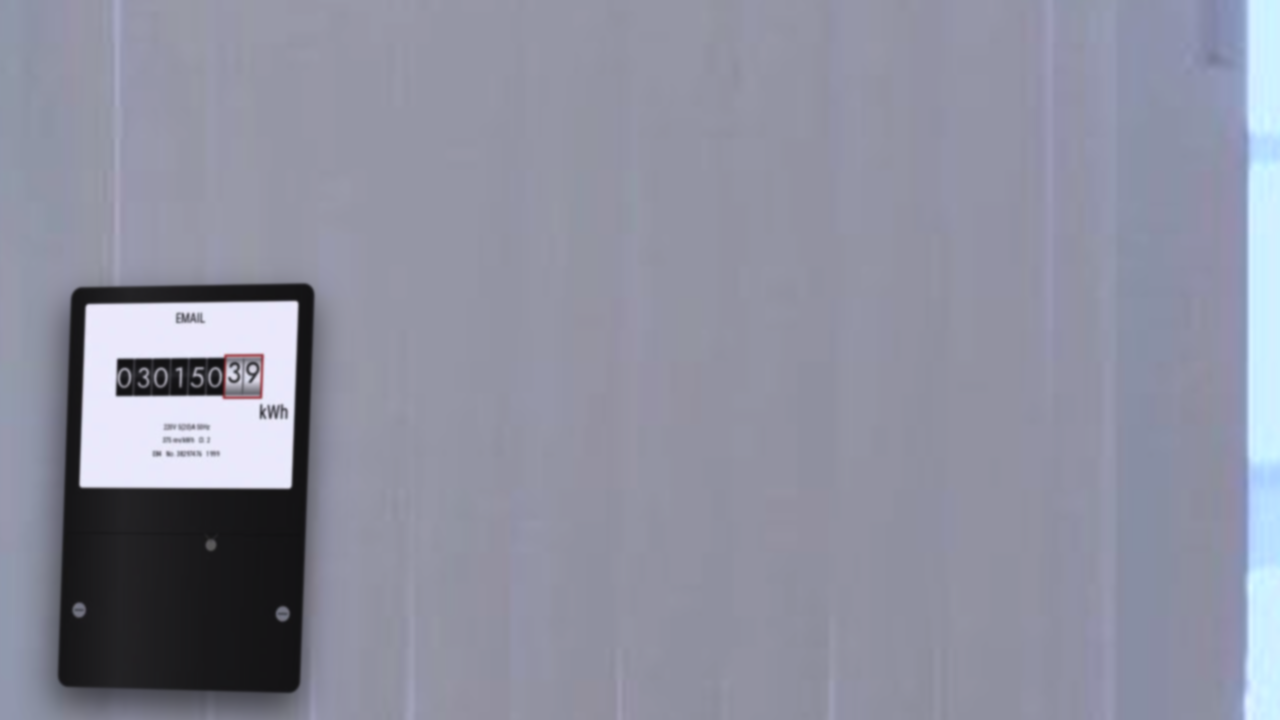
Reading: 30150.39kWh
